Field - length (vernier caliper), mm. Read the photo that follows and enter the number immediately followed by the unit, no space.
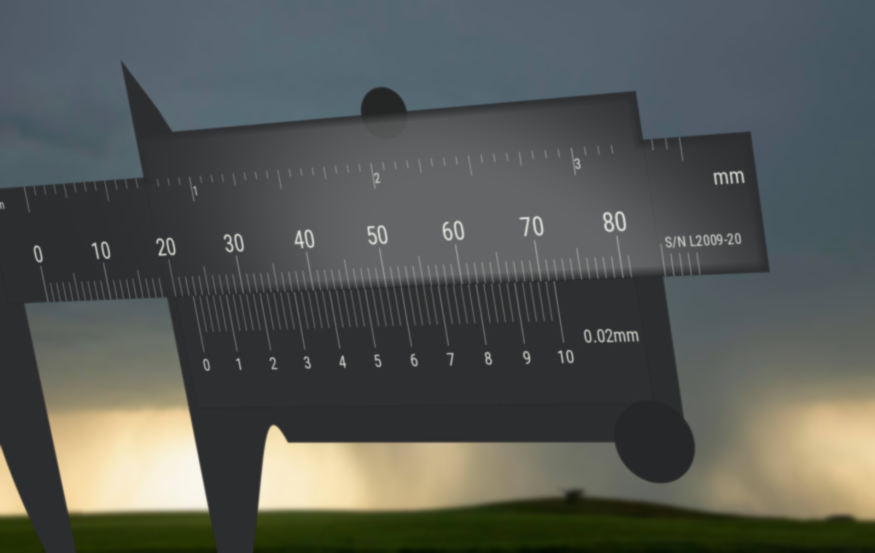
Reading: 22.6mm
